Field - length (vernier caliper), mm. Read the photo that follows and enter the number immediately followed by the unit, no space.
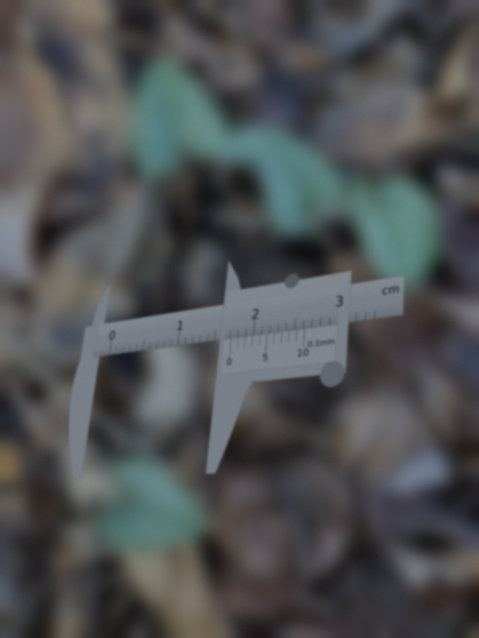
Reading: 17.2mm
